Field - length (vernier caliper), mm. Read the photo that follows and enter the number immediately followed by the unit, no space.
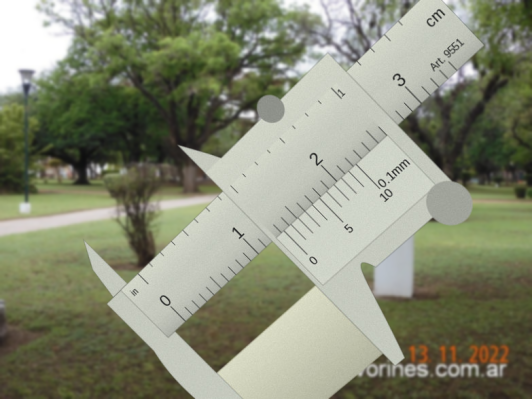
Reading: 13.3mm
